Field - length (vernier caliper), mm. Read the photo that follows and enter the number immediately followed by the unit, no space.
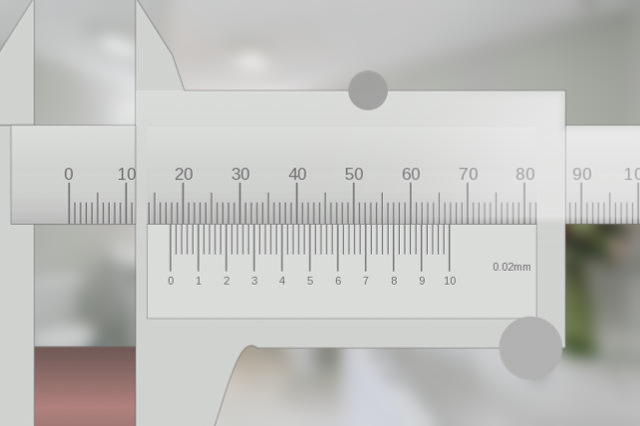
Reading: 17.8mm
